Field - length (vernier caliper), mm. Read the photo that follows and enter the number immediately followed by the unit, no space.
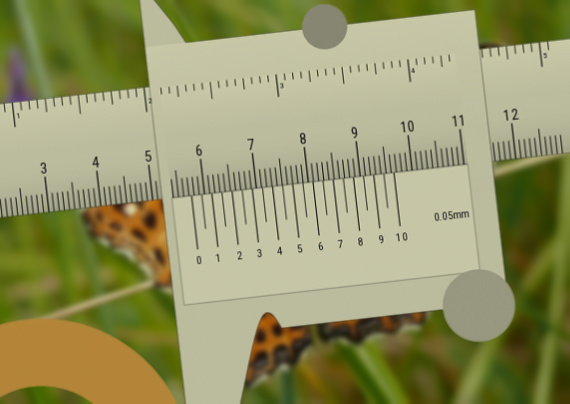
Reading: 57.5mm
